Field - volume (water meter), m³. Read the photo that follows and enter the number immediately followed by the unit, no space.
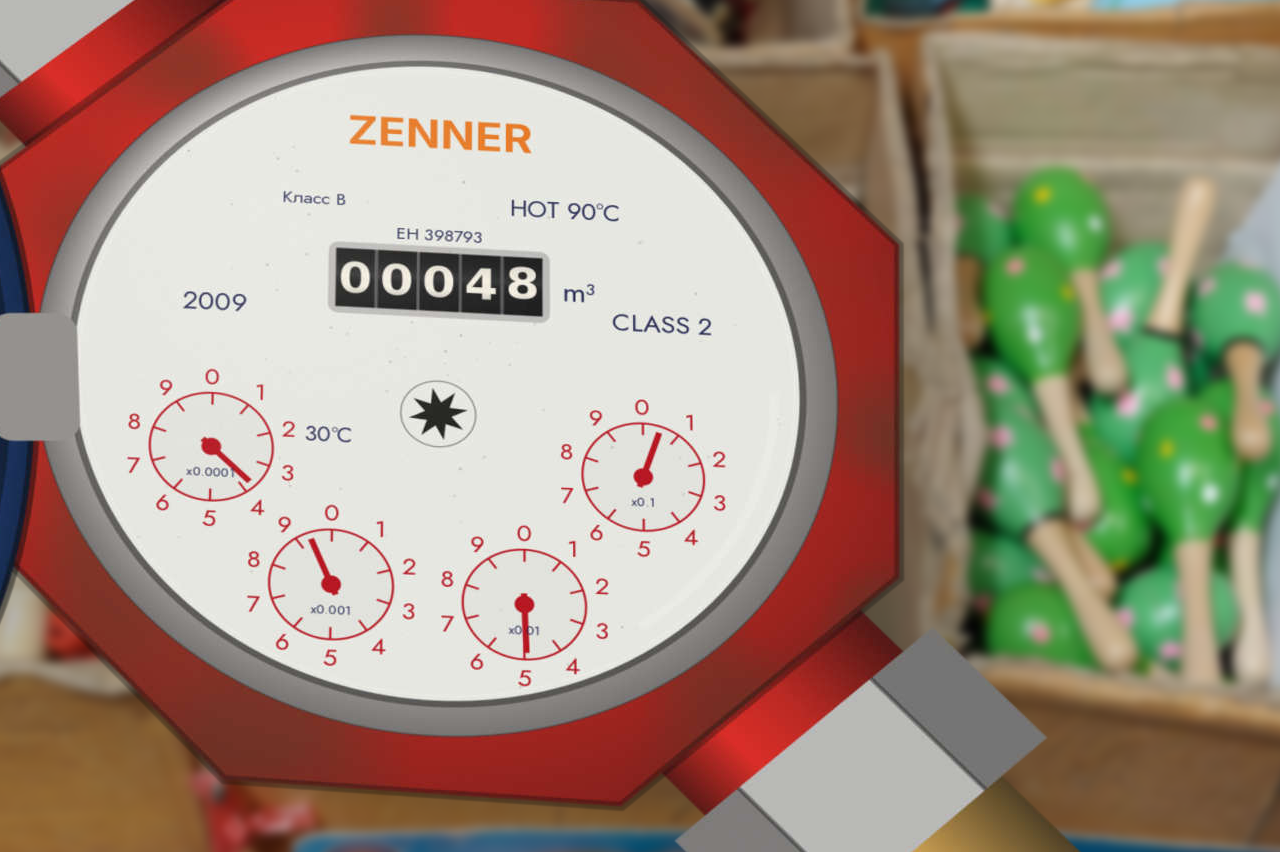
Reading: 48.0493m³
